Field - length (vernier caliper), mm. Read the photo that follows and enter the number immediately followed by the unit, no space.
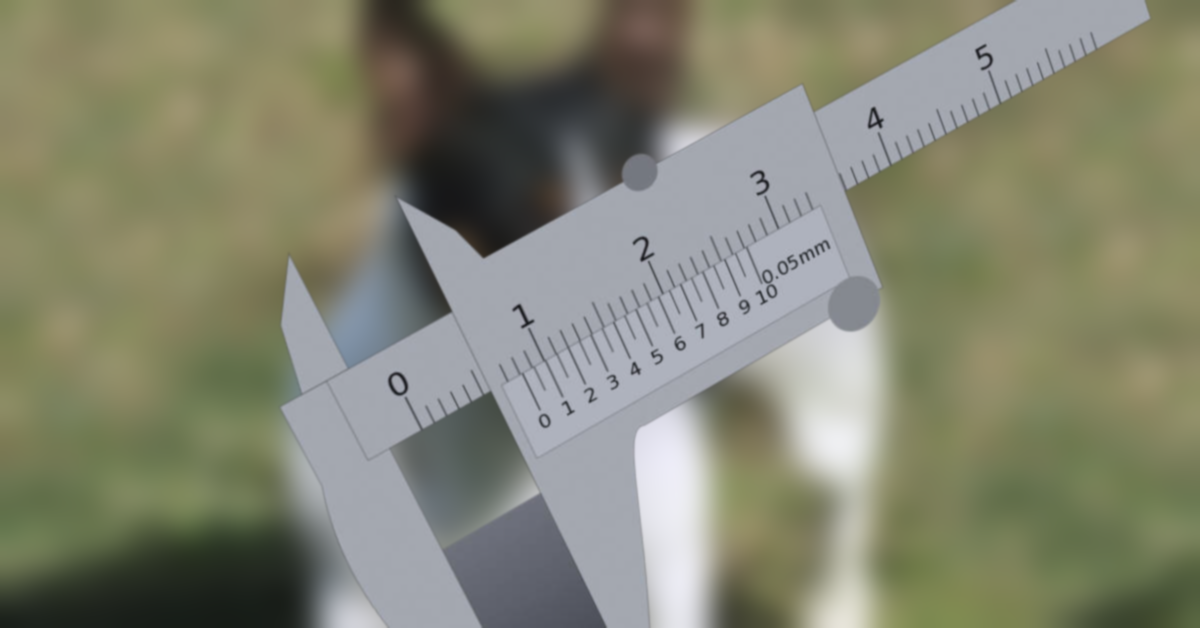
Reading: 8.2mm
